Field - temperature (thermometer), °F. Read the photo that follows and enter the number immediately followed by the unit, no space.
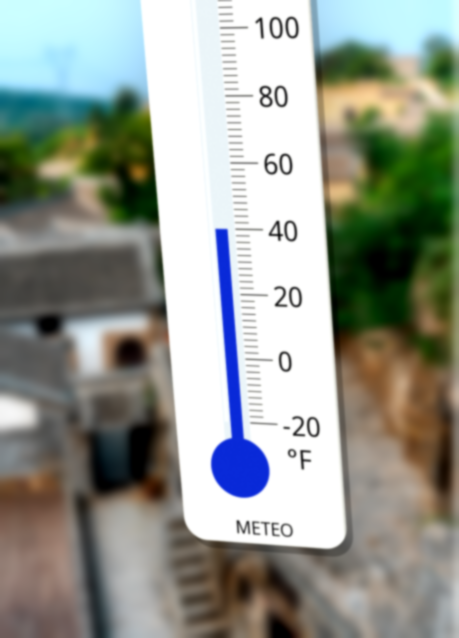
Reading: 40°F
